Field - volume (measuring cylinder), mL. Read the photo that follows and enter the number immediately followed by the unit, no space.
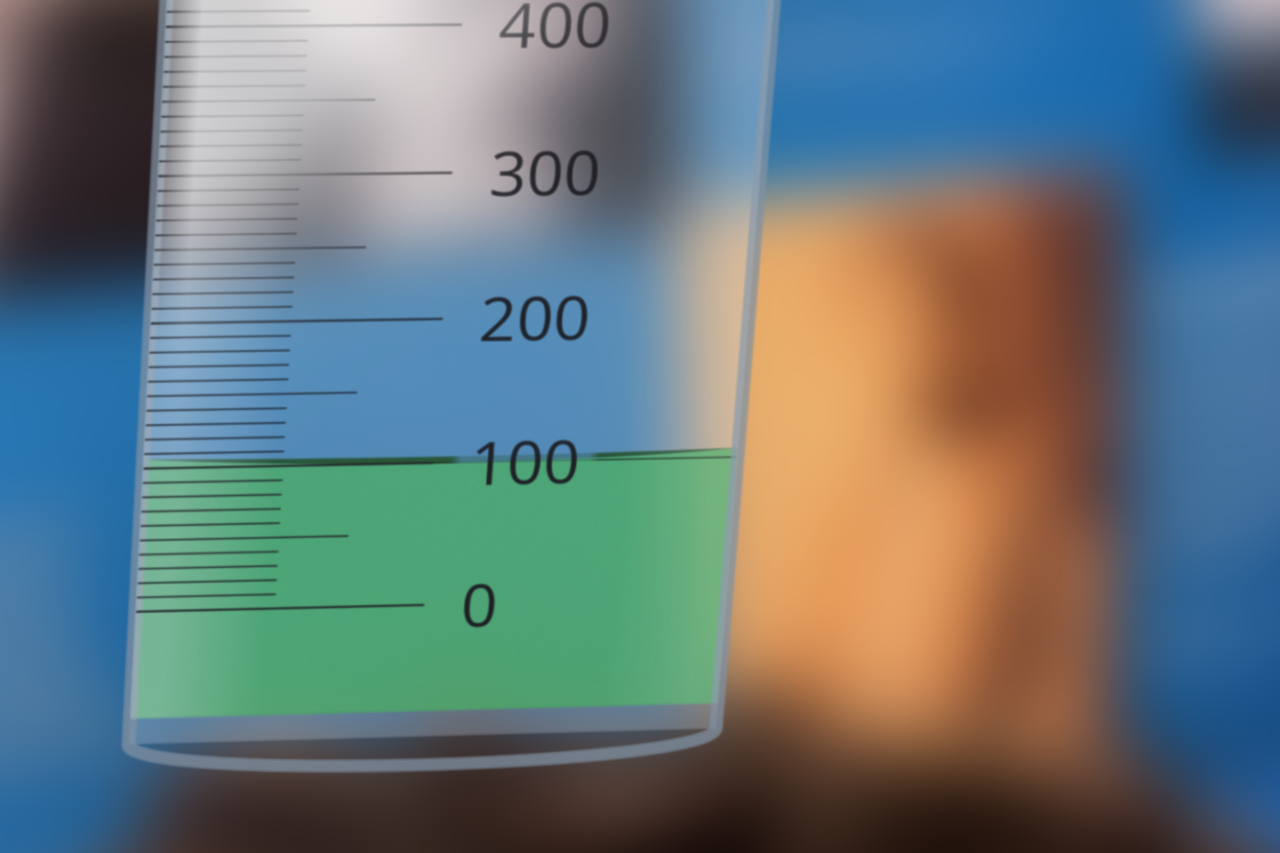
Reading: 100mL
